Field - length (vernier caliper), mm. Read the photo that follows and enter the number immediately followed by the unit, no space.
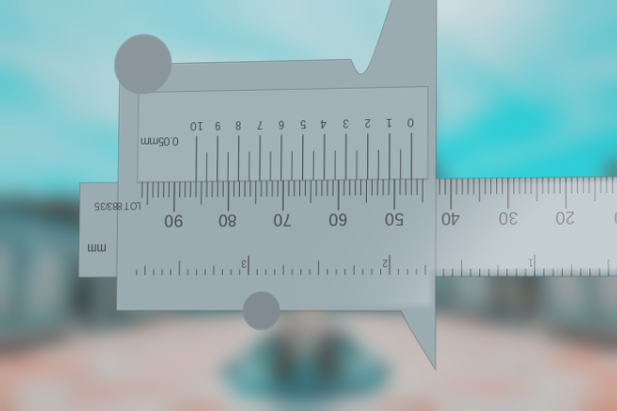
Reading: 47.0mm
